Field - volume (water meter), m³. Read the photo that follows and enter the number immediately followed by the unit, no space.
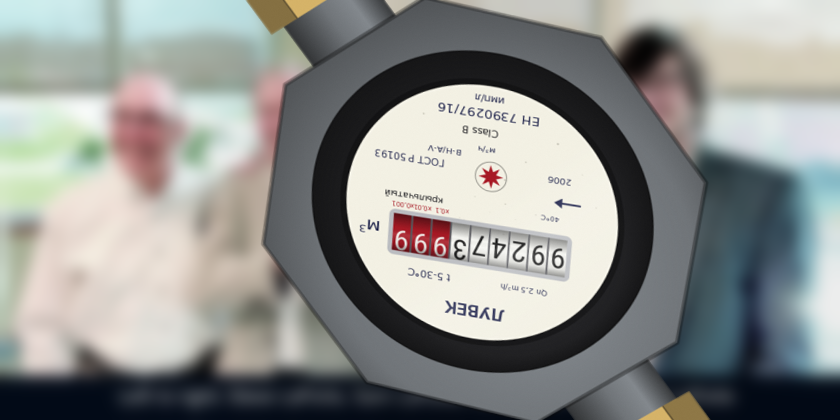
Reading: 992473.999m³
